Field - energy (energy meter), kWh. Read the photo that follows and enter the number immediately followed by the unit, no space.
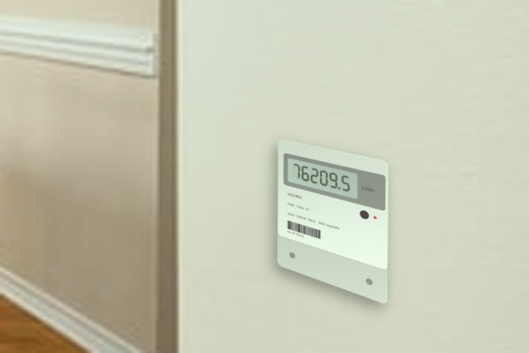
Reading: 76209.5kWh
